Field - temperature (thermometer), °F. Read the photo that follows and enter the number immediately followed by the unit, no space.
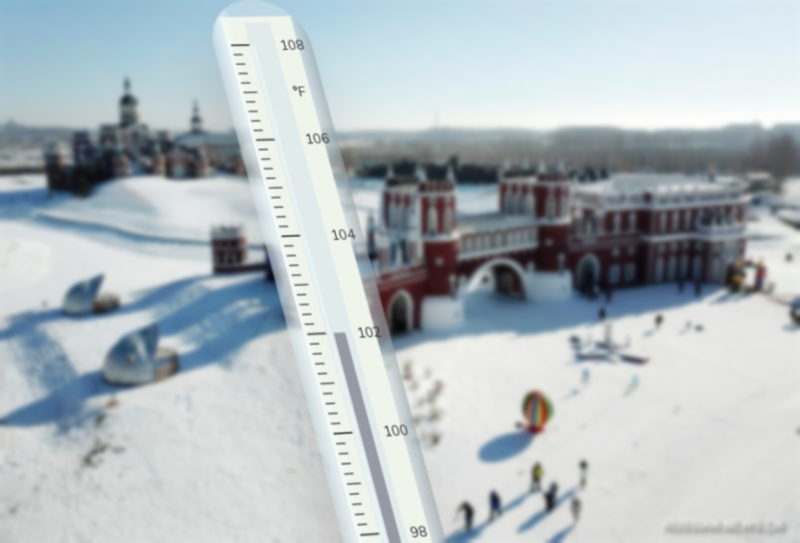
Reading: 102°F
